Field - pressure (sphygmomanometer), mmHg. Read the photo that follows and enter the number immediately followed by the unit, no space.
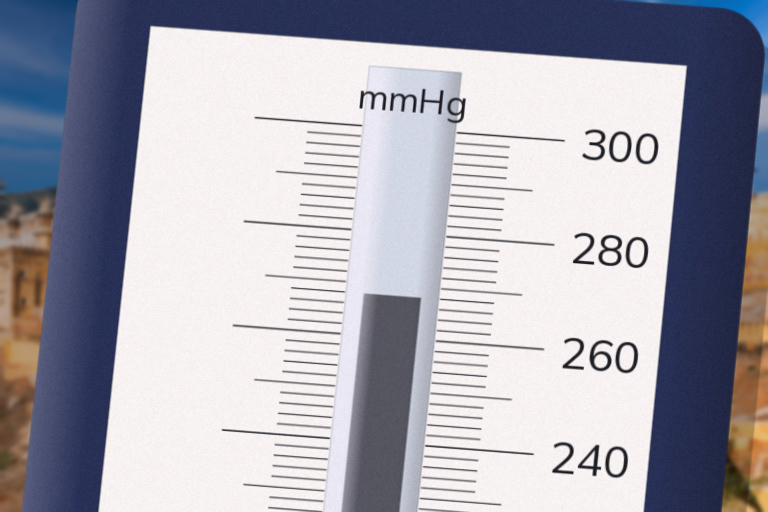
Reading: 268mmHg
